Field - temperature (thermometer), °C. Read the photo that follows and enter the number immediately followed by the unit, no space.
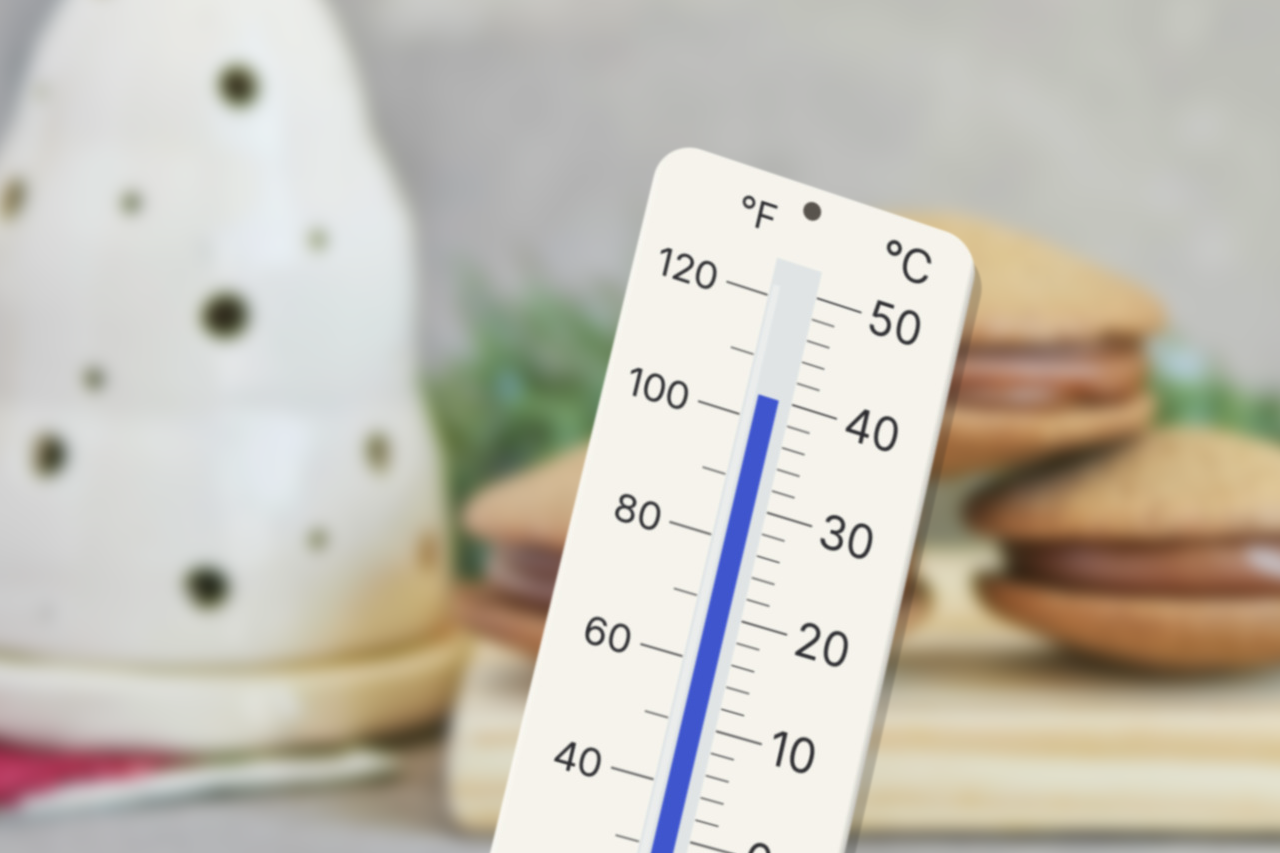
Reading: 40°C
